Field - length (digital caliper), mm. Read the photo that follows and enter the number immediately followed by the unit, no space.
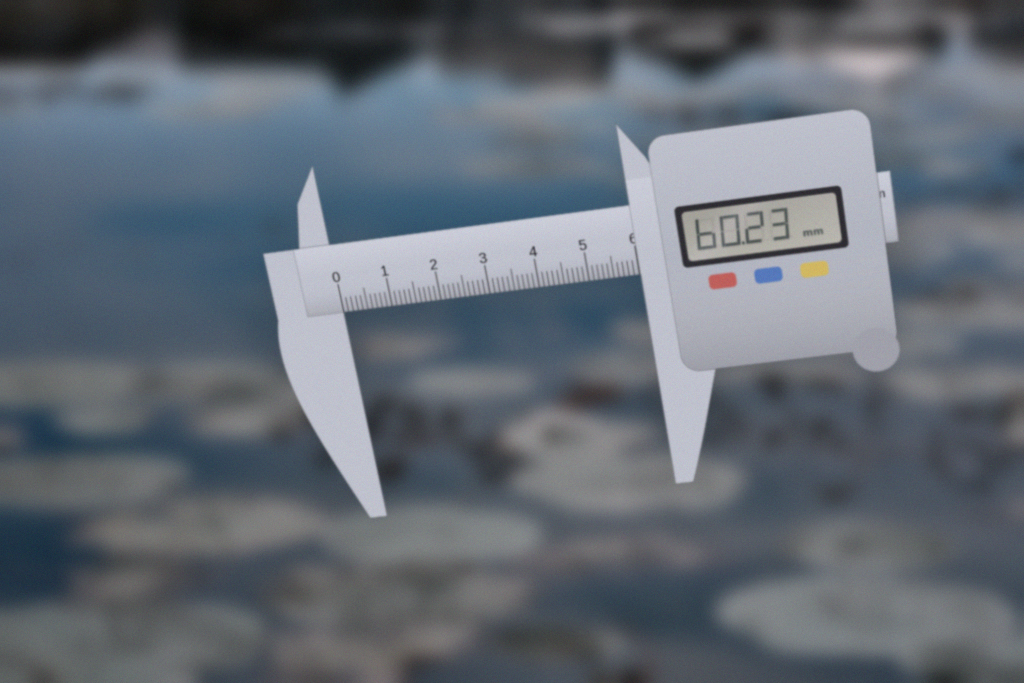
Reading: 60.23mm
